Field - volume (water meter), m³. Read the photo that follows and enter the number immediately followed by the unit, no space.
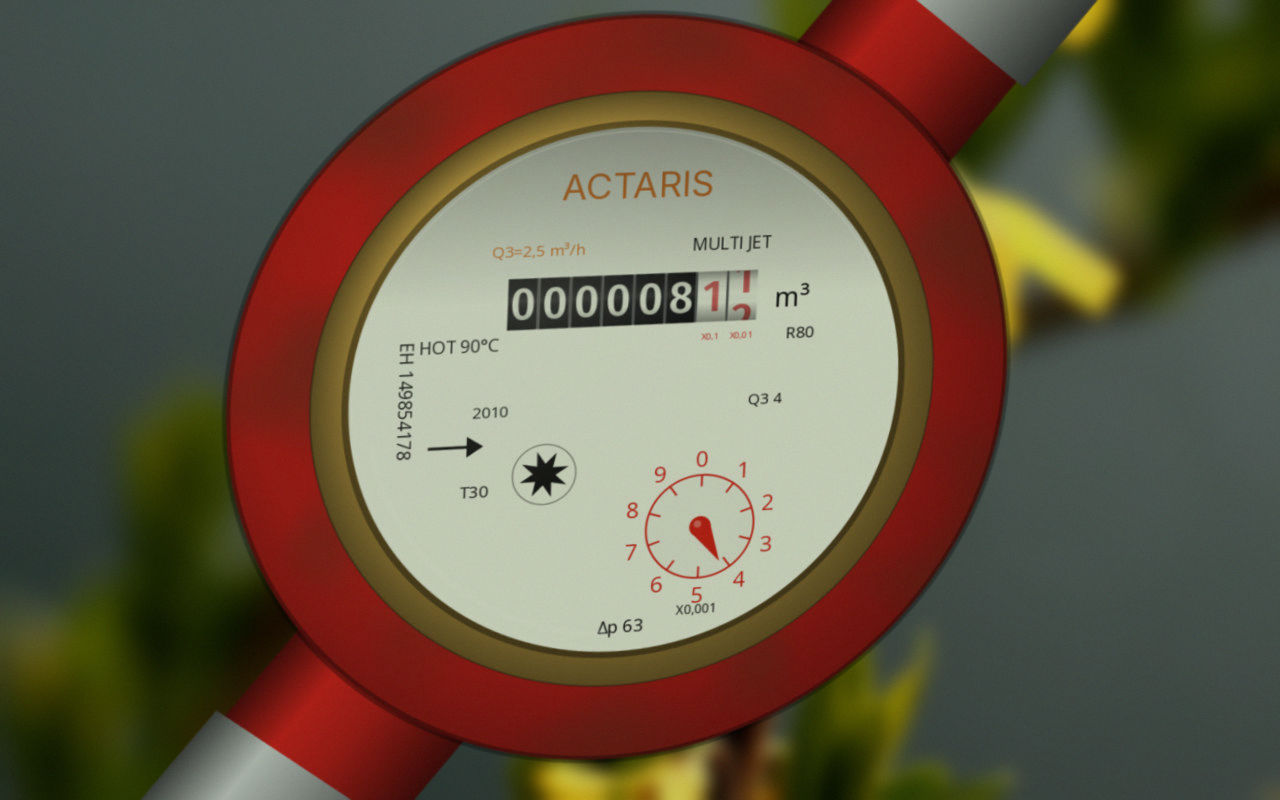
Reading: 8.114m³
